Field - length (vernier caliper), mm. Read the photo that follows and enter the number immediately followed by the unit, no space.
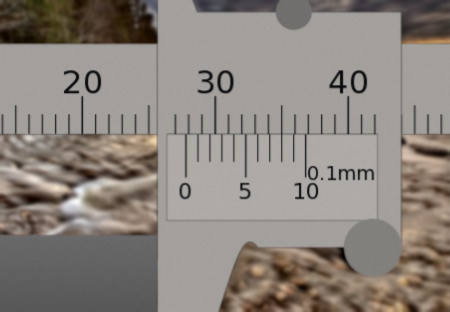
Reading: 27.8mm
